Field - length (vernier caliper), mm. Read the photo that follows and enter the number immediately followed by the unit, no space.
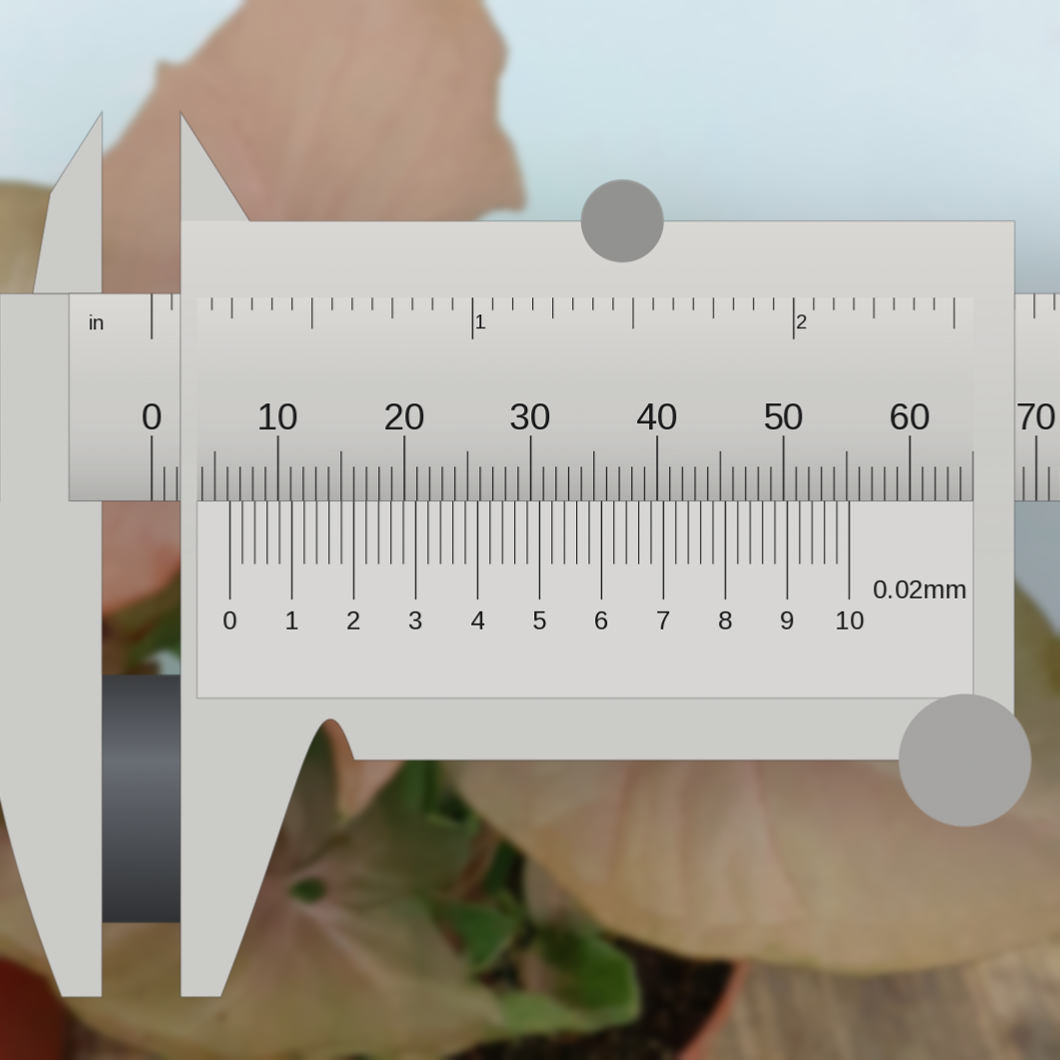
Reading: 6.2mm
